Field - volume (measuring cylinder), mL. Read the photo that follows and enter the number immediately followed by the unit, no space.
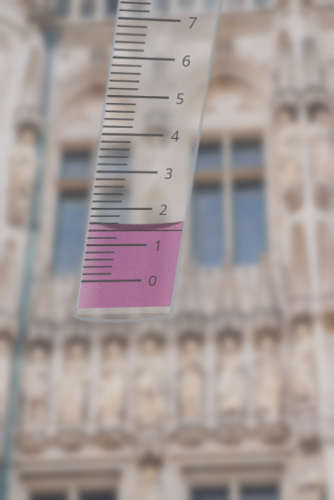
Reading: 1.4mL
